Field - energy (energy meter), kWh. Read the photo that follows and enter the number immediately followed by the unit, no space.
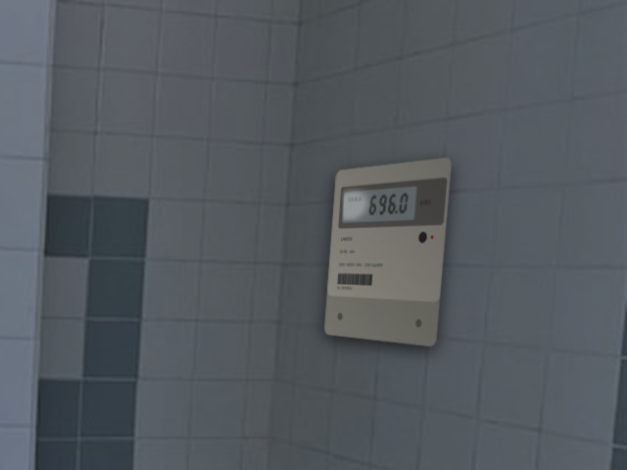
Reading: 696.0kWh
